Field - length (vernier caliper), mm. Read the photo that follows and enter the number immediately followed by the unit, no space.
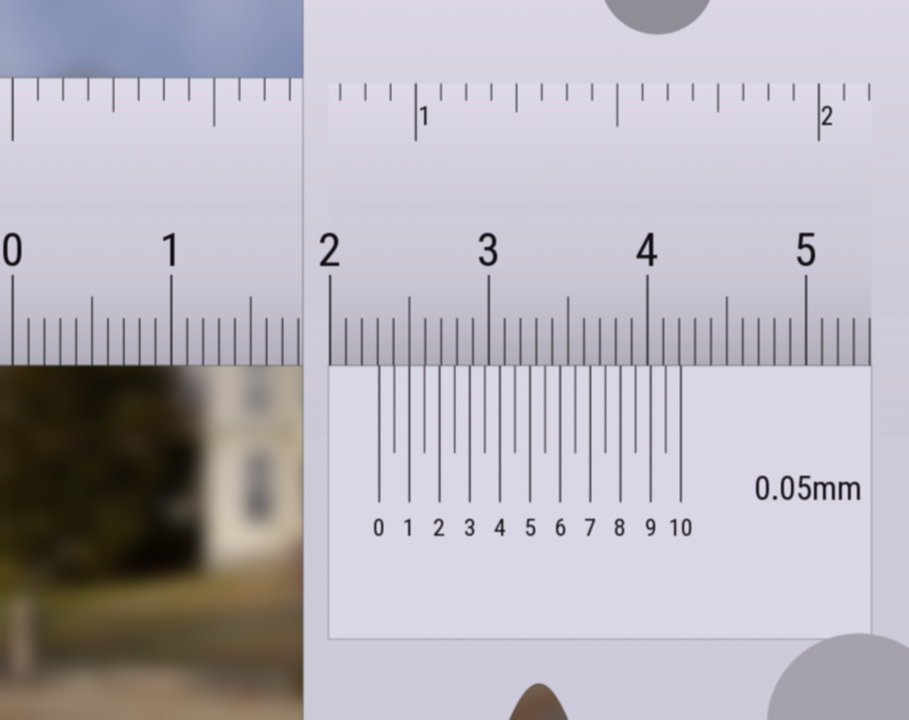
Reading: 23.1mm
